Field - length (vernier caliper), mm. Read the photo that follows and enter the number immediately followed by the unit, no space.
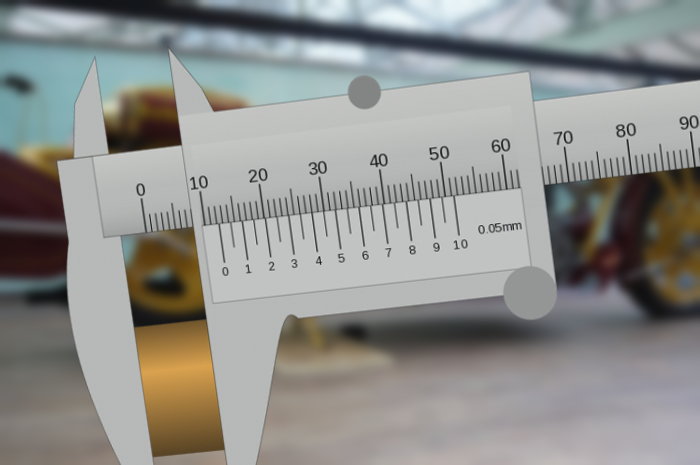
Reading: 12.4mm
